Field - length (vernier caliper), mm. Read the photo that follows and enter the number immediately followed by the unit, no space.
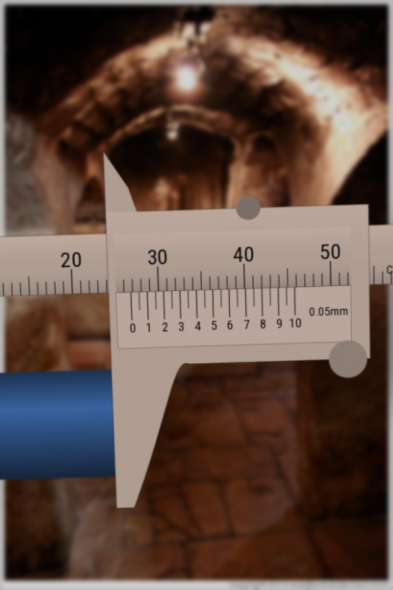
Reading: 26.8mm
